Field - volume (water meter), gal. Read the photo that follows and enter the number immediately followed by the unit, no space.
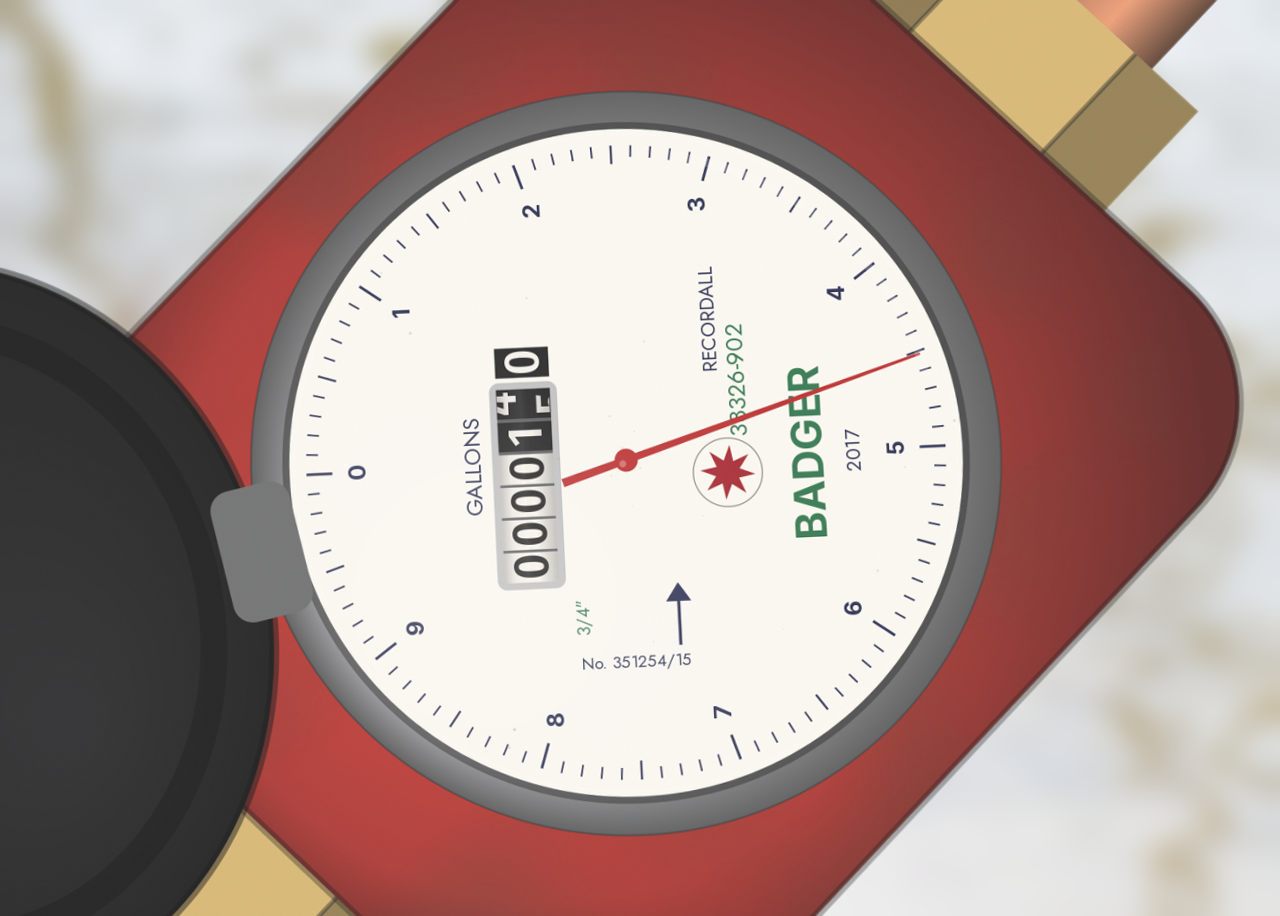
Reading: 144.5gal
